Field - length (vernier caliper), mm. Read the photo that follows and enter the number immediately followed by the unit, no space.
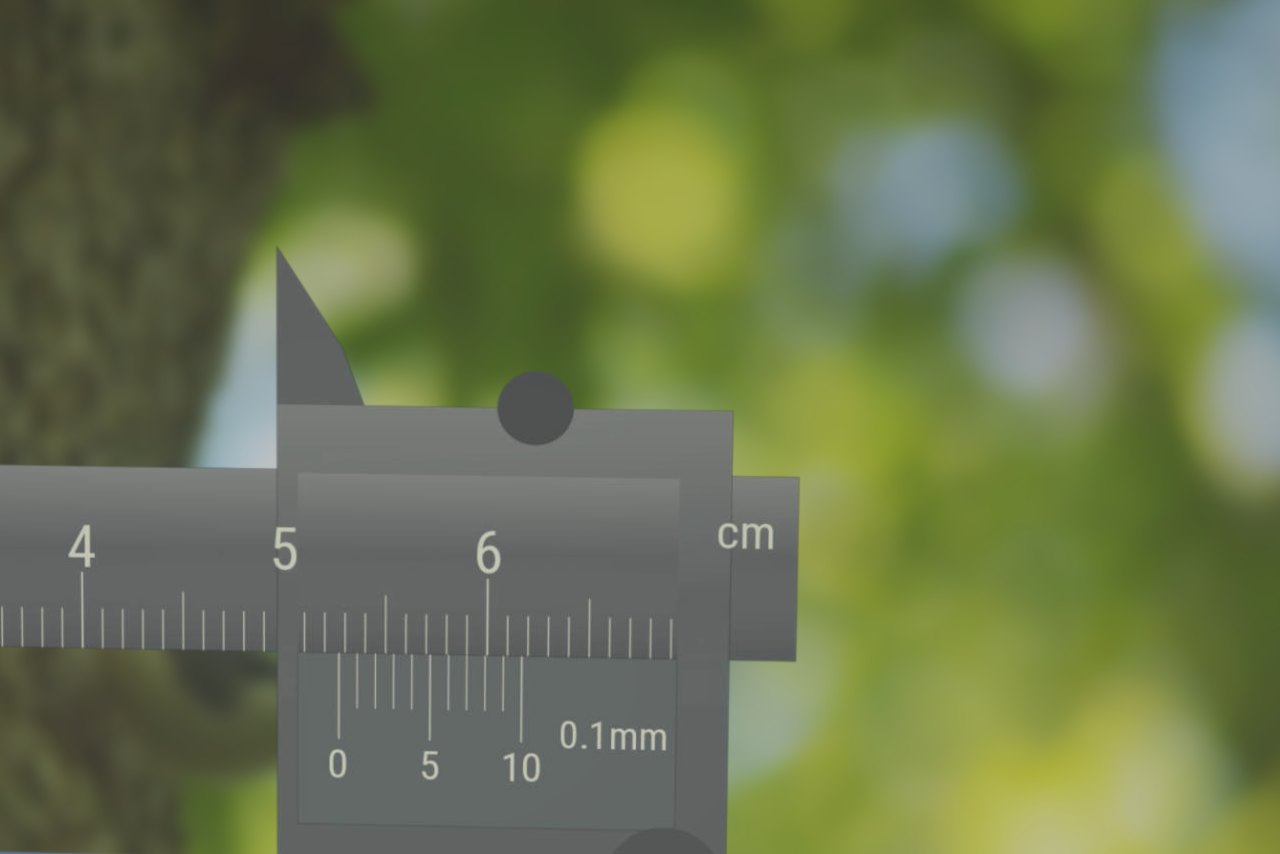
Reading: 52.7mm
